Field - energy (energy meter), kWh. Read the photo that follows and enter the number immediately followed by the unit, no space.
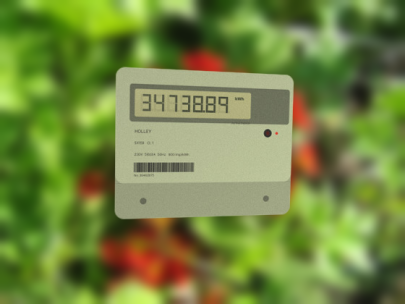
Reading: 34738.89kWh
